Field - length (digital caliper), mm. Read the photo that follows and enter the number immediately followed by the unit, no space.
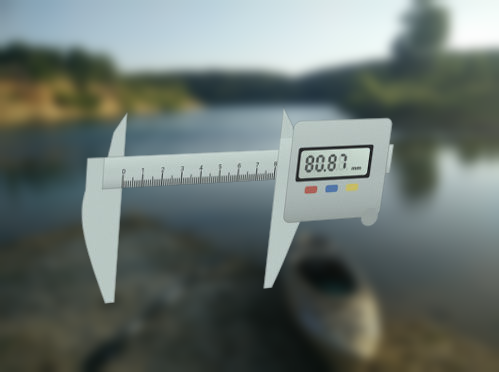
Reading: 80.87mm
